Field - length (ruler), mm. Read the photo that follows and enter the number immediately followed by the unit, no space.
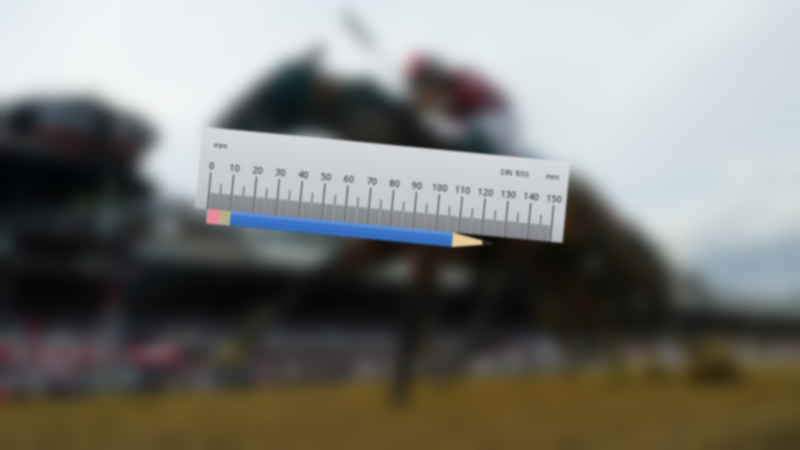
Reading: 125mm
